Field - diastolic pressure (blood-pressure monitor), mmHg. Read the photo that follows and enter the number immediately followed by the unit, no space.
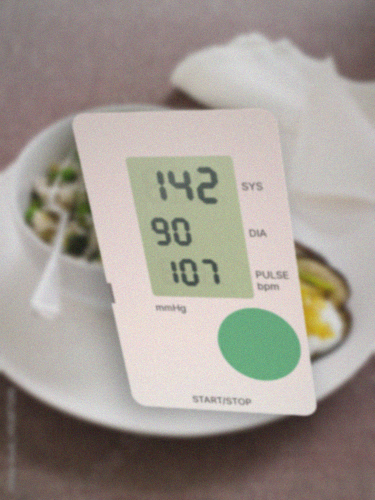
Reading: 90mmHg
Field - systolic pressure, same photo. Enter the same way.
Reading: 142mmHg
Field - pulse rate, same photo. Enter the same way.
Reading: 107bpm
